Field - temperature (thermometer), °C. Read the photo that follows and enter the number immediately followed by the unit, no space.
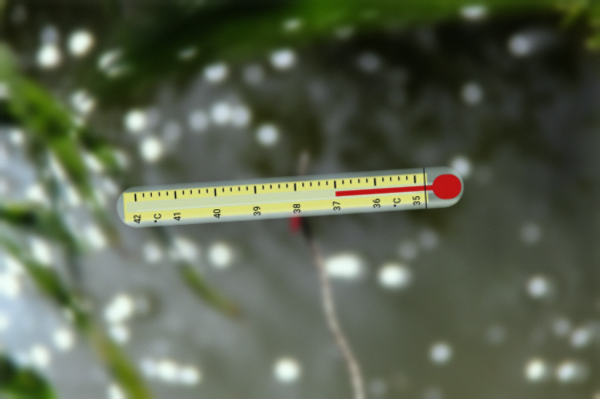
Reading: 37°C
